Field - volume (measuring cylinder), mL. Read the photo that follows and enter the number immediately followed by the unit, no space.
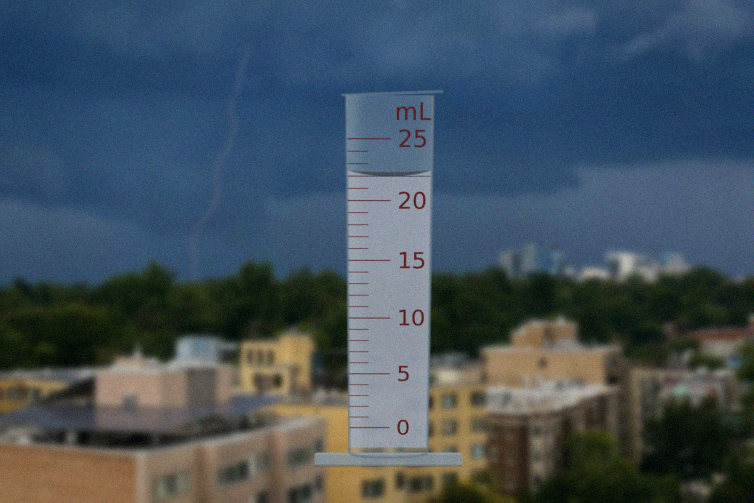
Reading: 22mL
